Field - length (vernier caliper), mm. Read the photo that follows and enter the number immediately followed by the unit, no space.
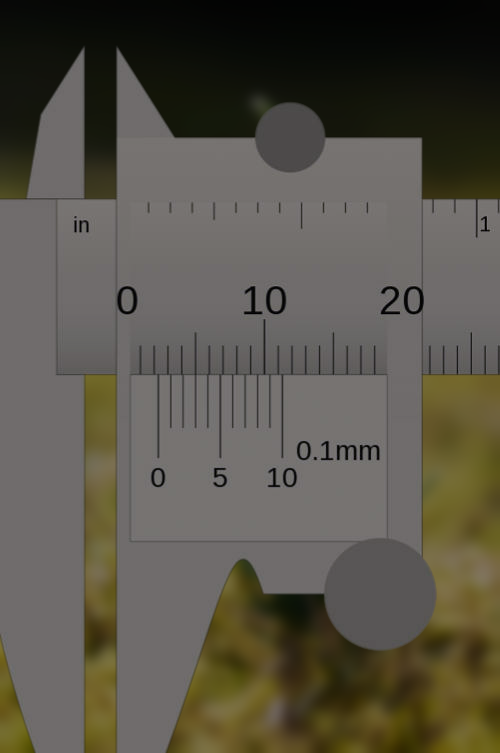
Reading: 2.3mm
